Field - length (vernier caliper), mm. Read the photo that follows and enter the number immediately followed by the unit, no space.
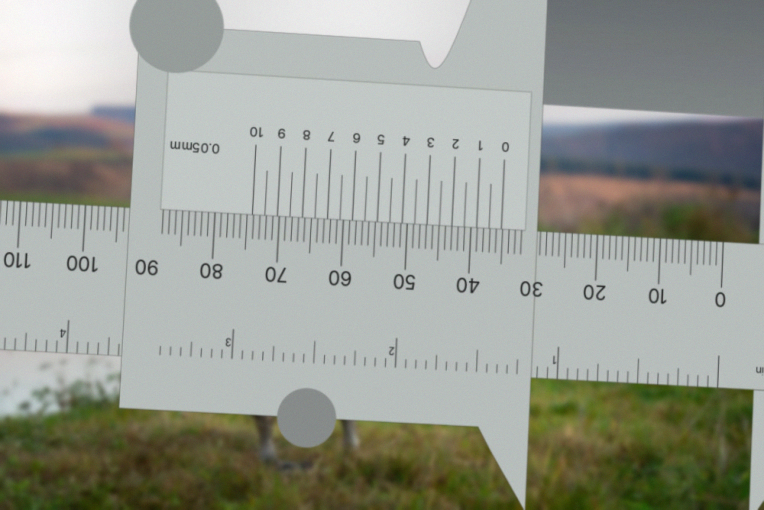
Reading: 35.2mm
